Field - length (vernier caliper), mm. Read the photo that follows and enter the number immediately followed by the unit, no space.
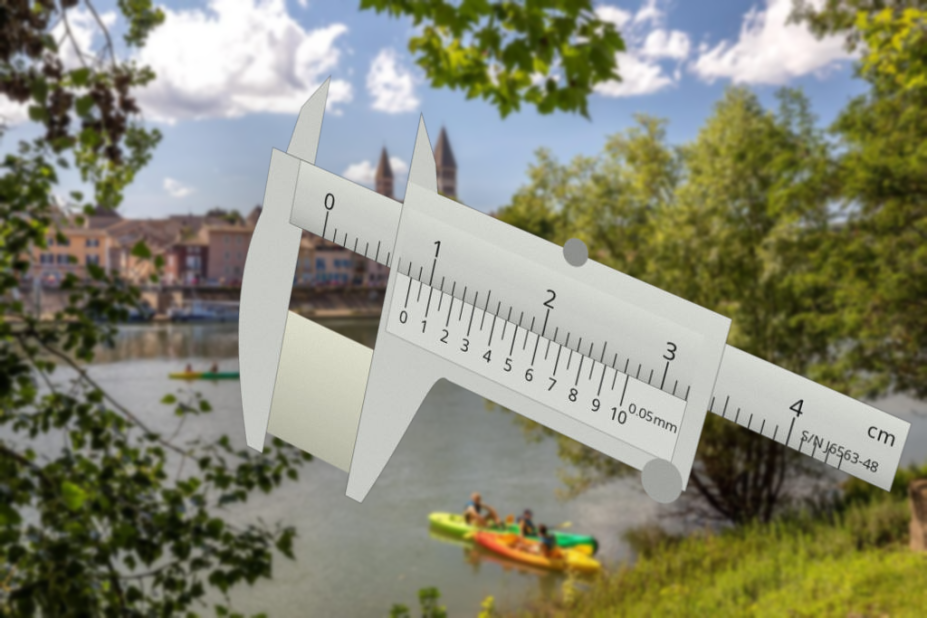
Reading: 8.3mm
